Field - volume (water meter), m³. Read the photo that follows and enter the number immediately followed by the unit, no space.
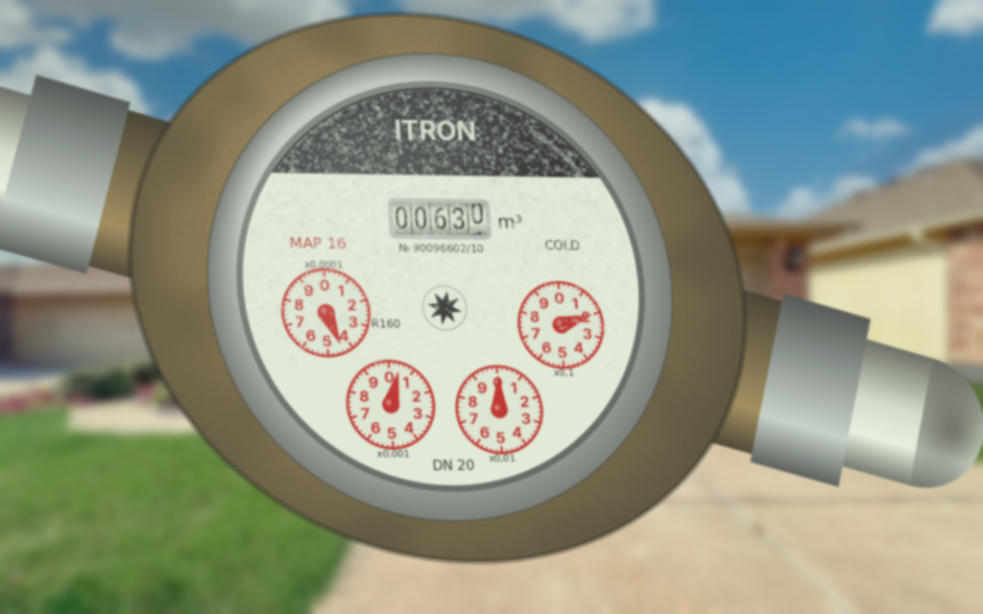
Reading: 630.2004m³
